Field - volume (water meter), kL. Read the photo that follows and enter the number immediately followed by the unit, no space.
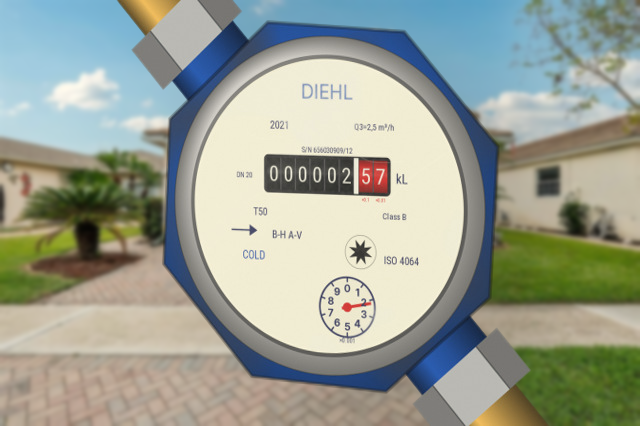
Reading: 2.572kL
